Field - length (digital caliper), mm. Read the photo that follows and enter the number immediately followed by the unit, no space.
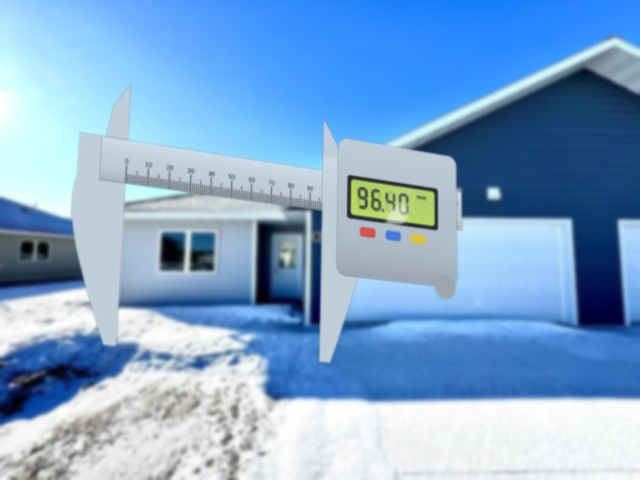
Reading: 96.40mm
